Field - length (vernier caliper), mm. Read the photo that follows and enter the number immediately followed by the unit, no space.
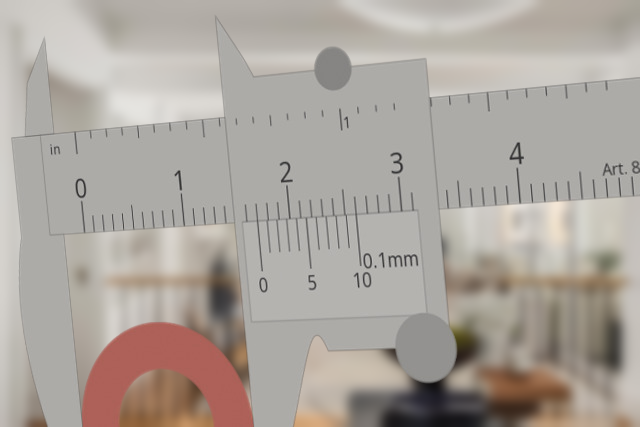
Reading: 17.0mm
